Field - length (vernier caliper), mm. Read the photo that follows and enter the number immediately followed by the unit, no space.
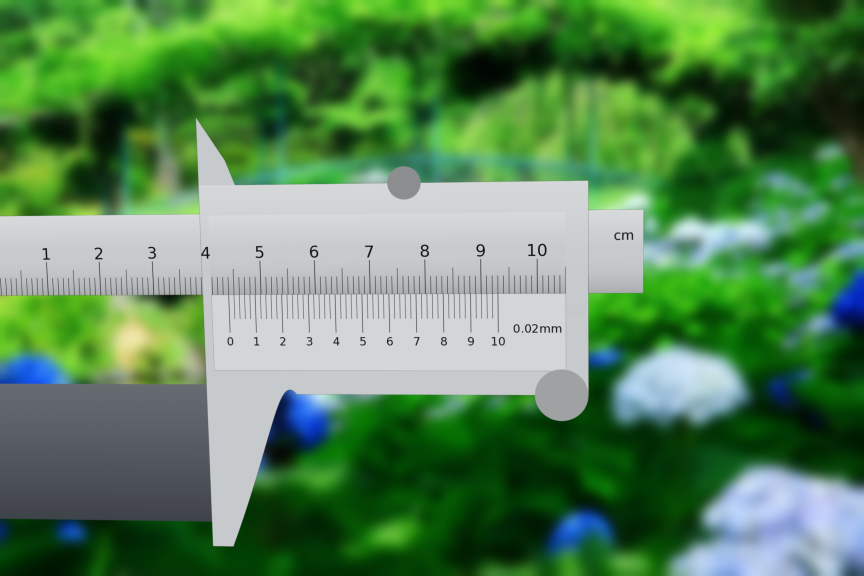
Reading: 44.0mm
